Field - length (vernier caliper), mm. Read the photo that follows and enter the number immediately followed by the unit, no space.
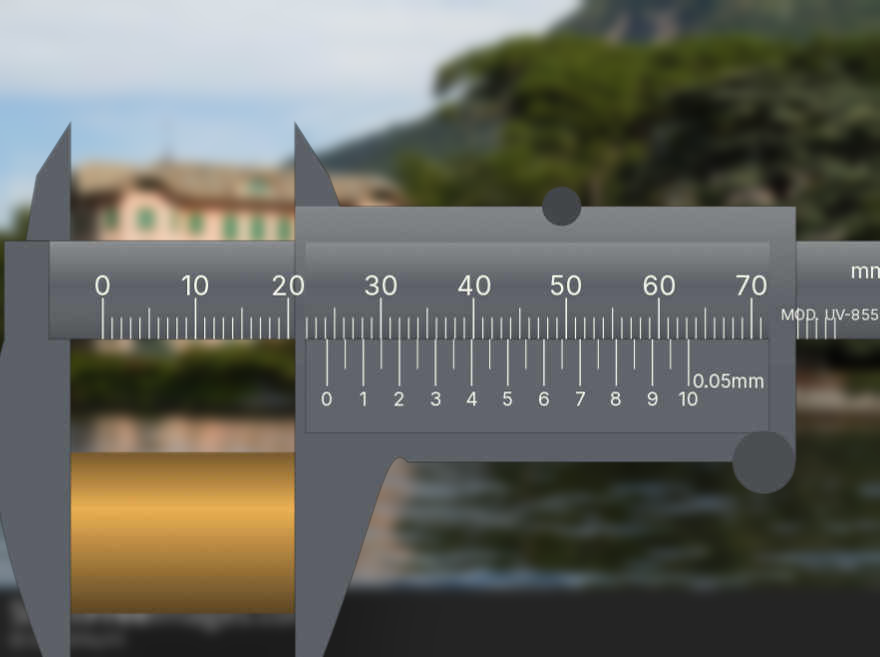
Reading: 24.2mm
